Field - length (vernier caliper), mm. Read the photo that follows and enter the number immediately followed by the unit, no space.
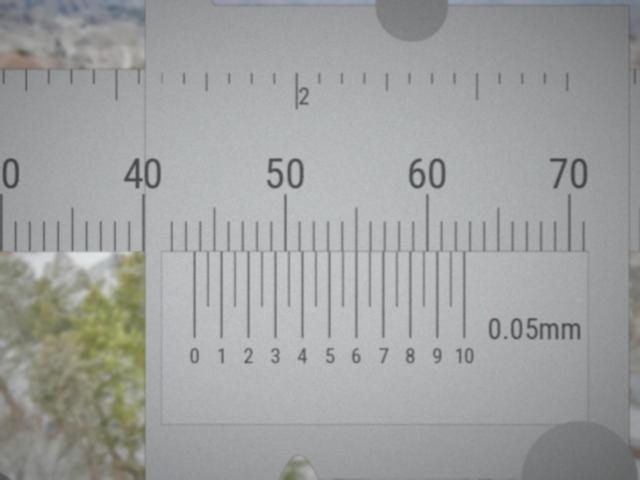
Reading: 43.6mm
